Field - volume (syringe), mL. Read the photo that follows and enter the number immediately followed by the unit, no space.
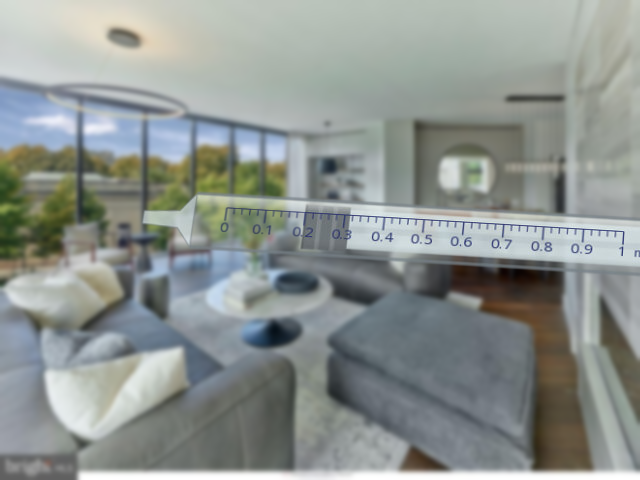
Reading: 0.2mL
